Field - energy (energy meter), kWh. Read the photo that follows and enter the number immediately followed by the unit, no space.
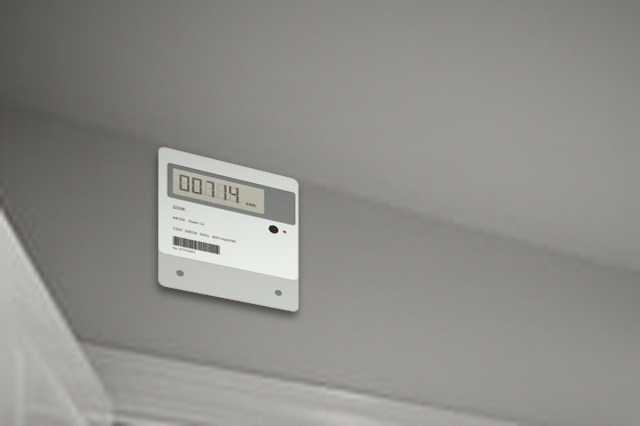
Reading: 714kWh
